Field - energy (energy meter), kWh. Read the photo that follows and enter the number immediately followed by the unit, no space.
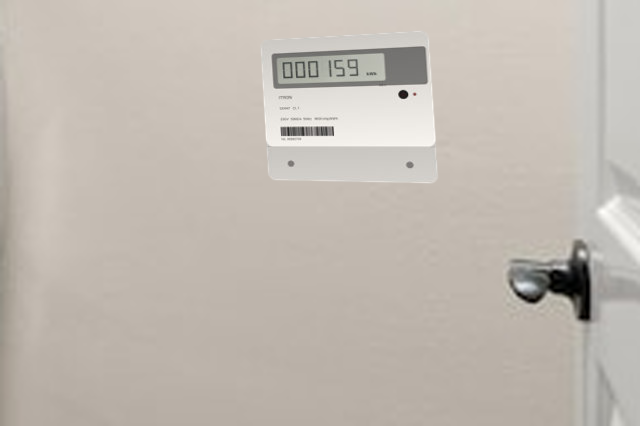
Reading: 159kWh
